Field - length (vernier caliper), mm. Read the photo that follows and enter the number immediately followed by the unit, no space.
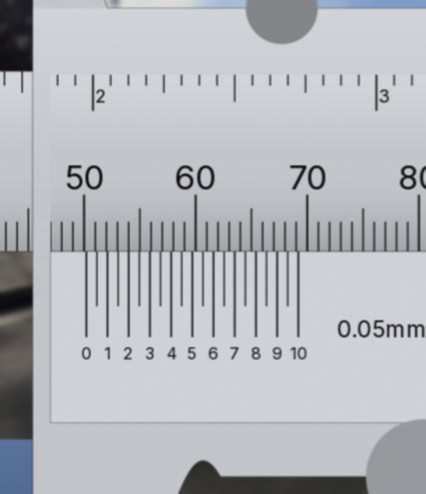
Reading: 50.2mm
